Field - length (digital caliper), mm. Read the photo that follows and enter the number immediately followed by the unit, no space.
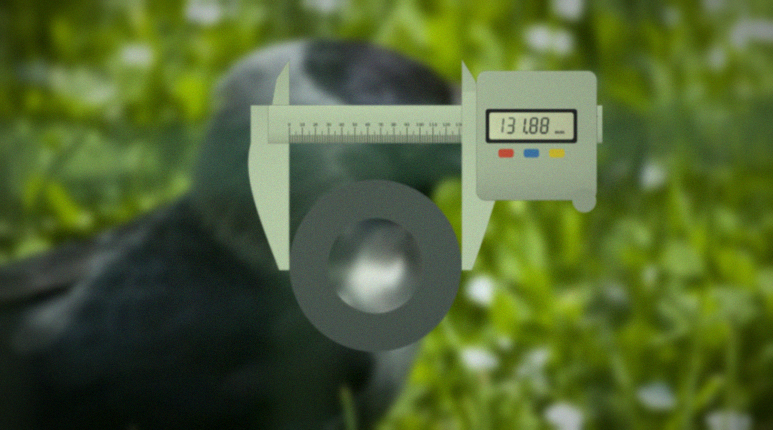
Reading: 131.88mm
